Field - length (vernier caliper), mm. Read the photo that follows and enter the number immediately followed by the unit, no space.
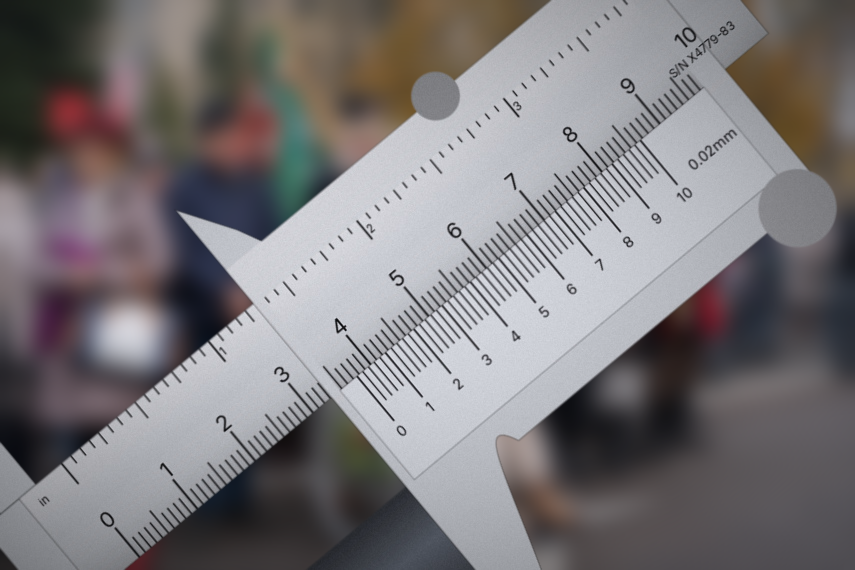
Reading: 37.6mm
